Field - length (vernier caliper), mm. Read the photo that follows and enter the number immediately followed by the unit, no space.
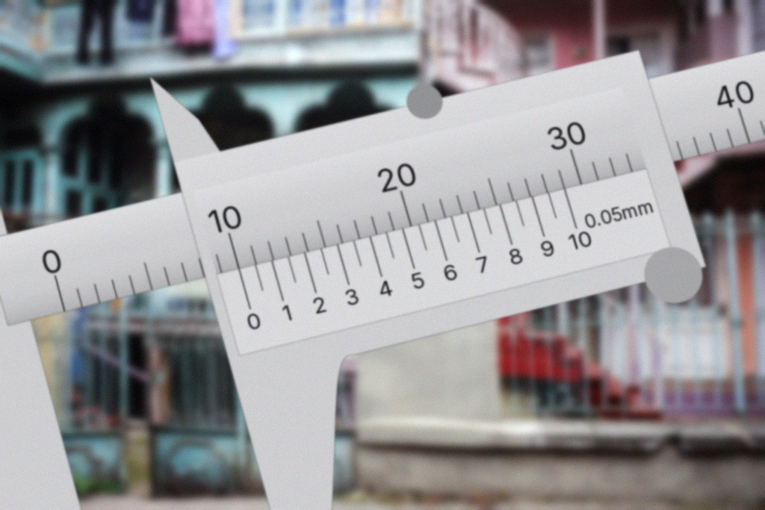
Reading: 10.0mm
